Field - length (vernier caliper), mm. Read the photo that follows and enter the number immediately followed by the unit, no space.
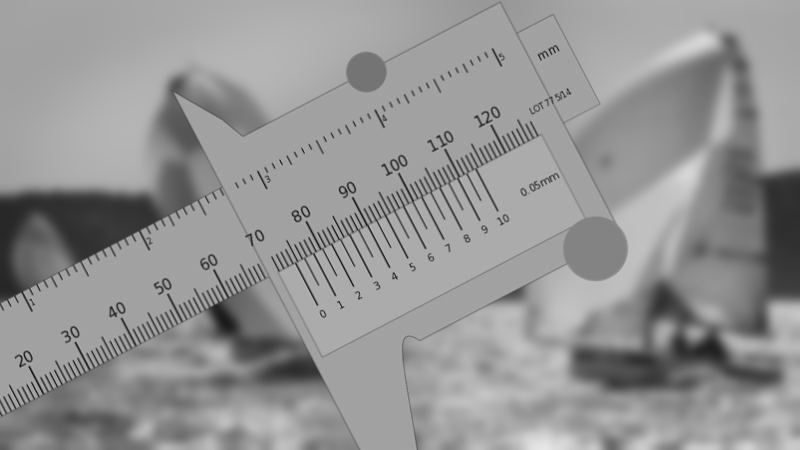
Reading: 74.5mm
